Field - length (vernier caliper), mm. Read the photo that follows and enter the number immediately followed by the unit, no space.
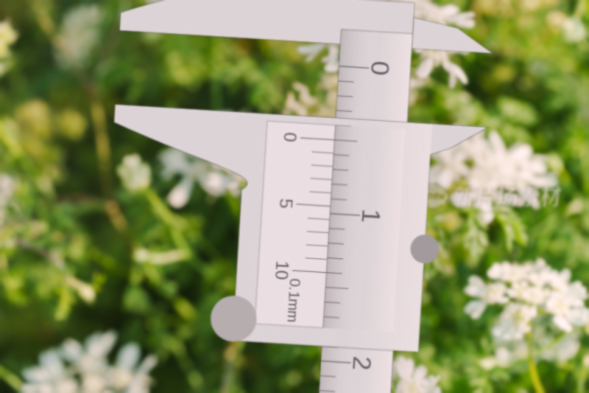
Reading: 5.0mm
